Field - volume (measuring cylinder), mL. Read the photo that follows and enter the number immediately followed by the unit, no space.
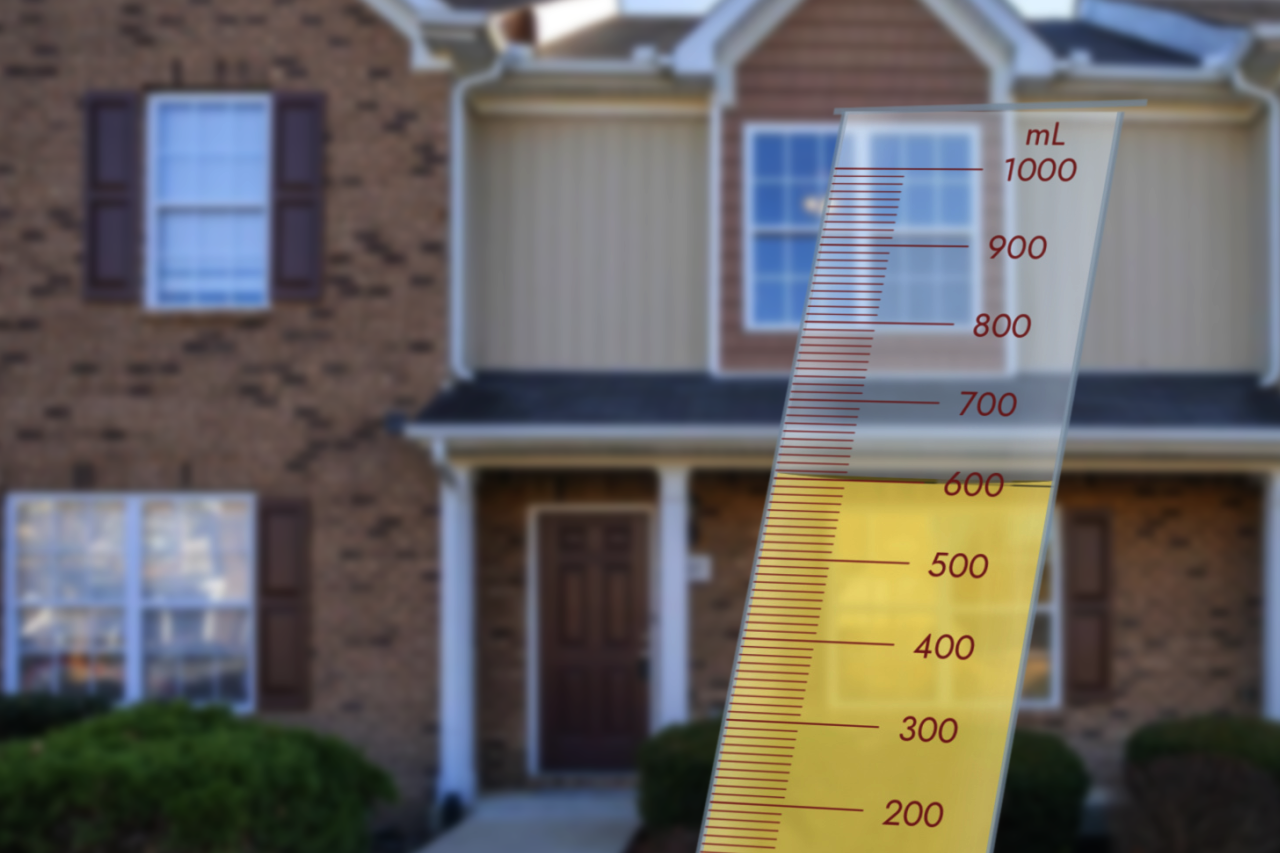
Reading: 600mL
